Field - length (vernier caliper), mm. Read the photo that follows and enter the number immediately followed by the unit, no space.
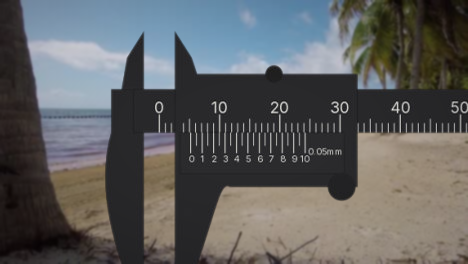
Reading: 5.2mm
